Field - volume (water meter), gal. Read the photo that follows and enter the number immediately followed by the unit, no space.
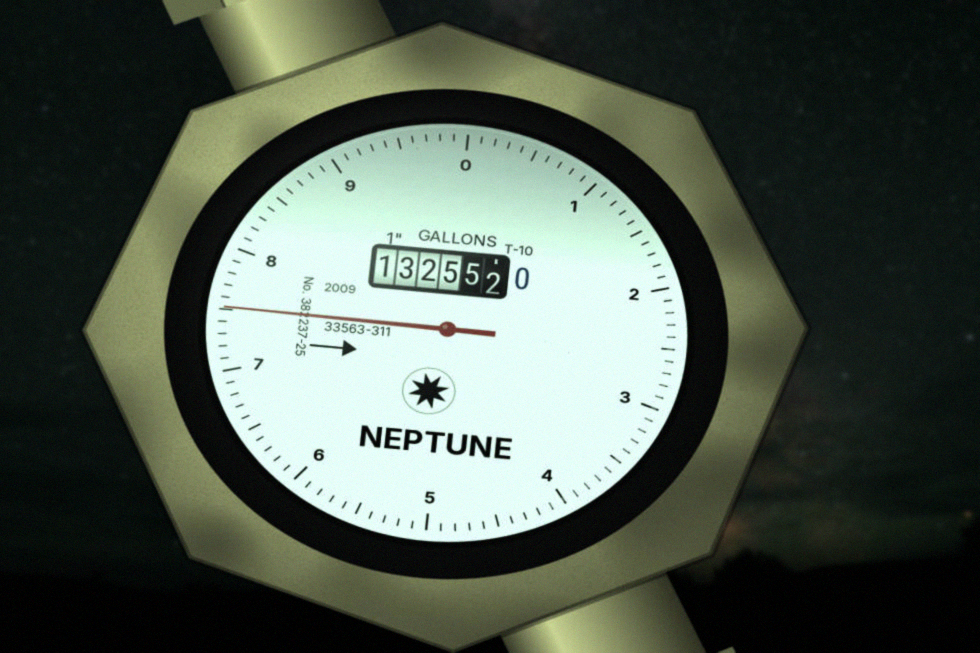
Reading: 1325517.5gal
